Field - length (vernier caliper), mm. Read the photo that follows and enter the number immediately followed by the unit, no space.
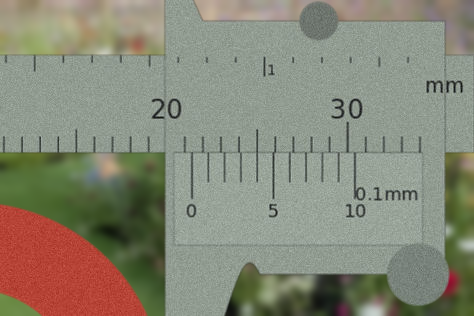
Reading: 21.4mm
